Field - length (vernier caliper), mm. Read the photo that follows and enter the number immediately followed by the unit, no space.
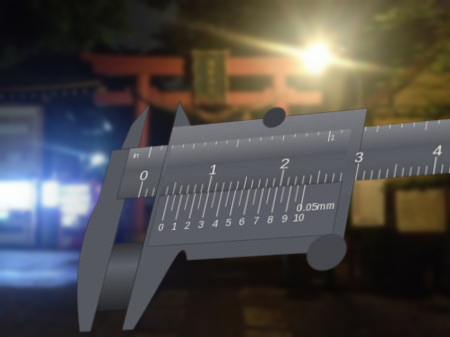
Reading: 4.4mm
